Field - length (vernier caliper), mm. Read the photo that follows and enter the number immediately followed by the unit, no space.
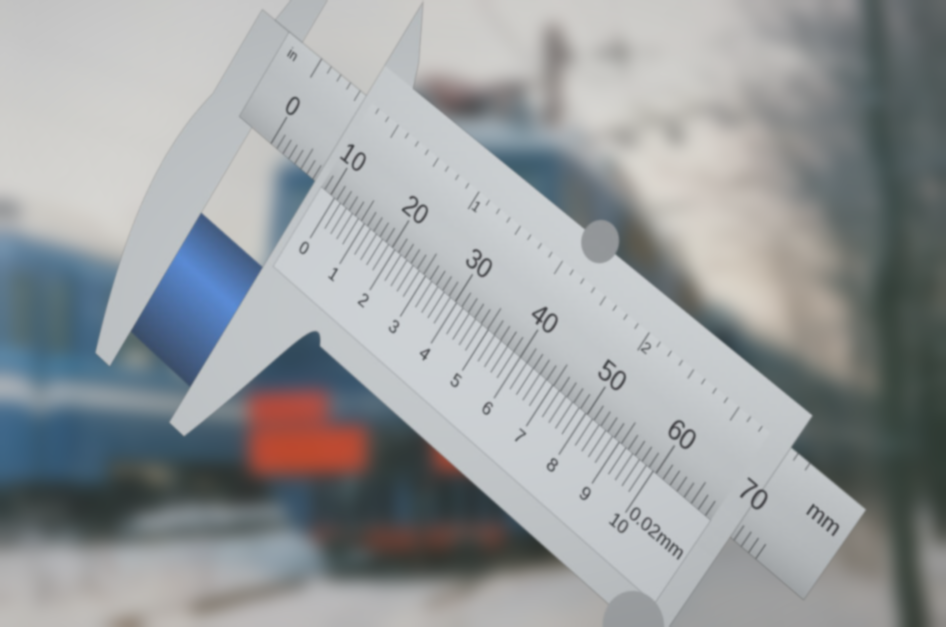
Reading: 10.6mm
